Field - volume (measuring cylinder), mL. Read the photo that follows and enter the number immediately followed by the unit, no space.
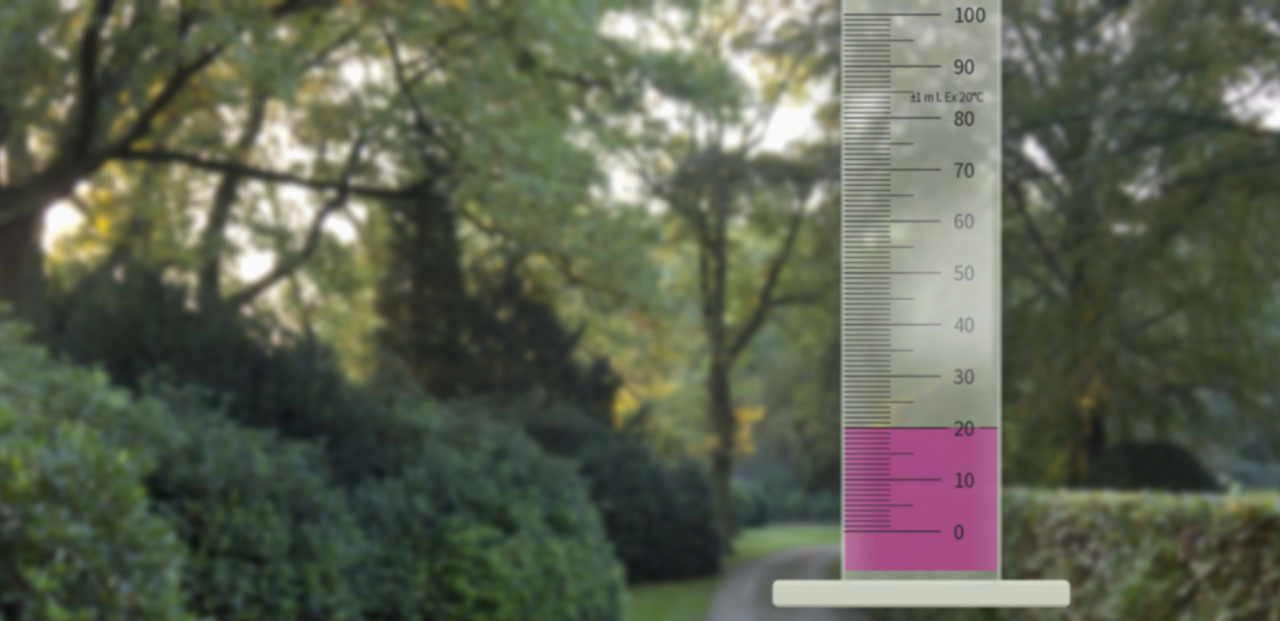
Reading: 20mL
